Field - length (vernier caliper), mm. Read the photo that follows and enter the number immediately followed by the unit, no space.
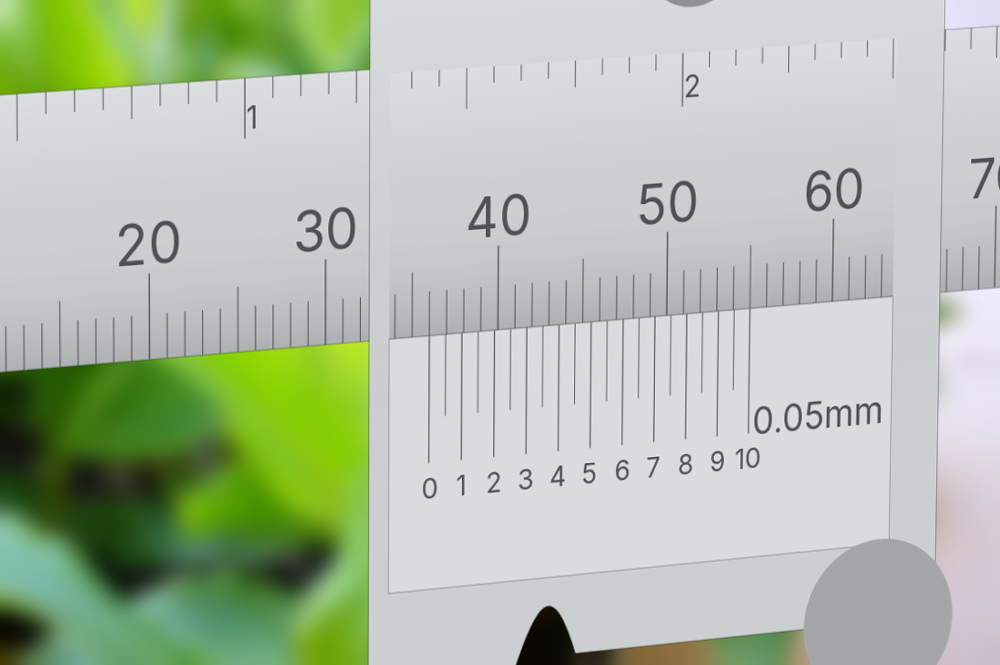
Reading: 36.0mm
